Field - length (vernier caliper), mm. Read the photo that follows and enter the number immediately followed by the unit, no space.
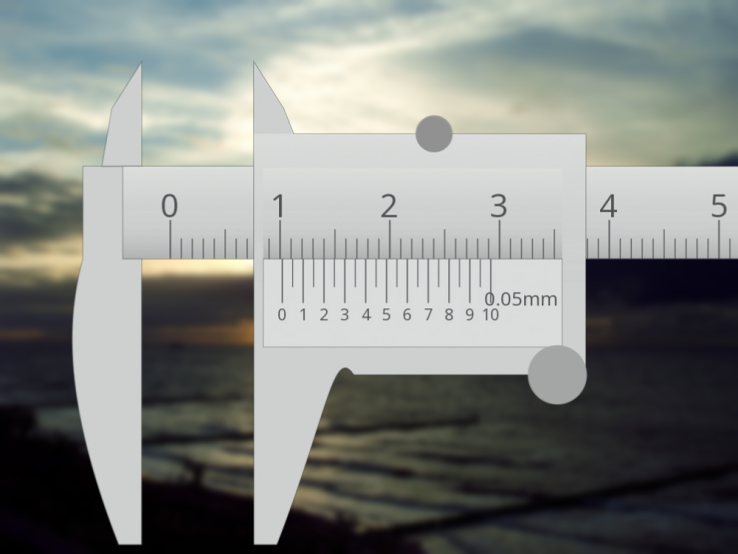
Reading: 10.2mm
